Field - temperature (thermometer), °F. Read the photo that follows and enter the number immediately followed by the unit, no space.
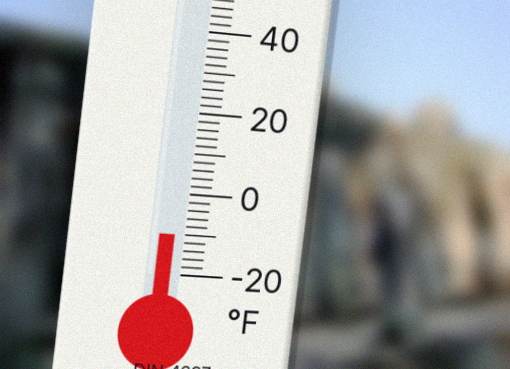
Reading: -10°F
